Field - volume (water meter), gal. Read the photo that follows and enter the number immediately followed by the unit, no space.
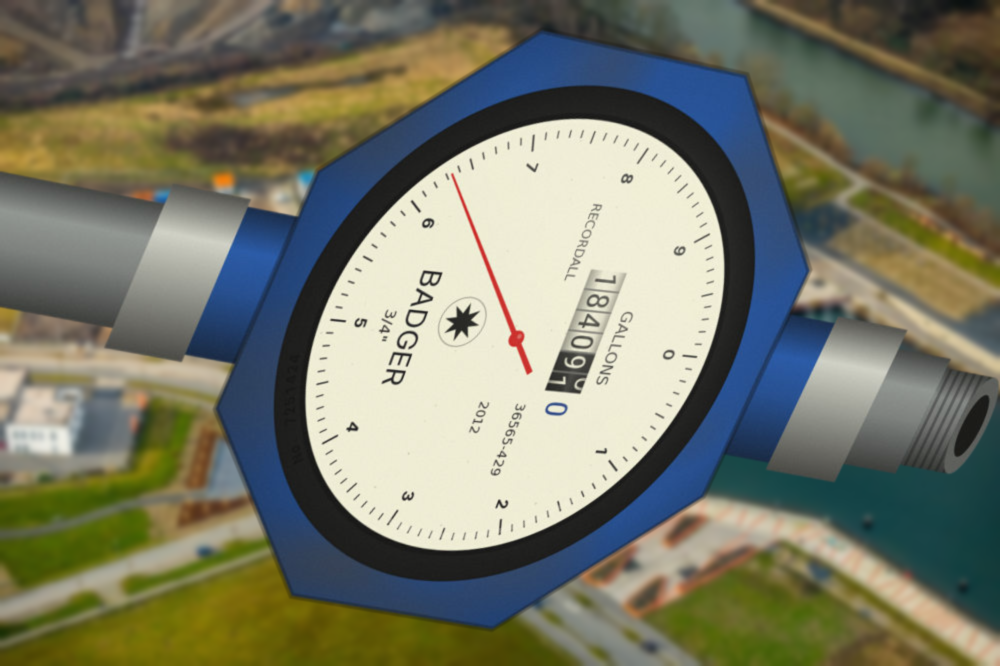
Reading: 1840906.3gal
